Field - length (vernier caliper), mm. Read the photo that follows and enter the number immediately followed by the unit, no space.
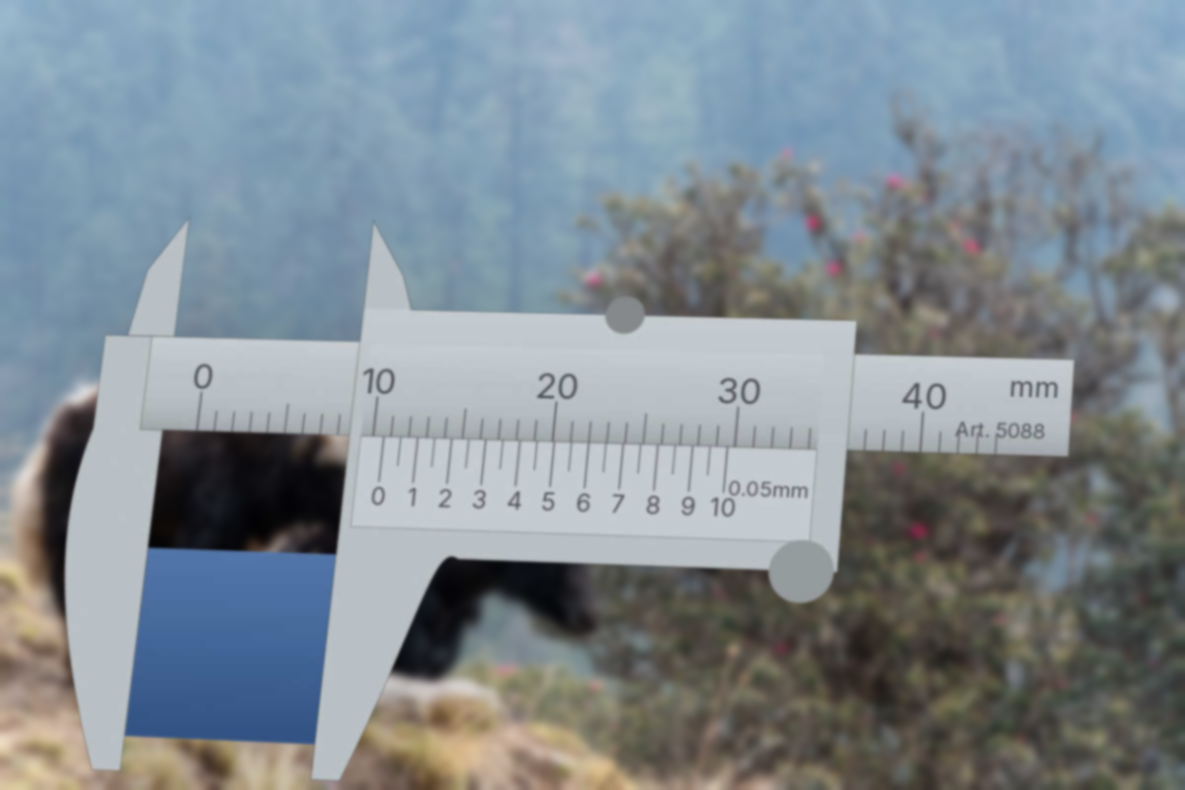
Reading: 10.6mm
